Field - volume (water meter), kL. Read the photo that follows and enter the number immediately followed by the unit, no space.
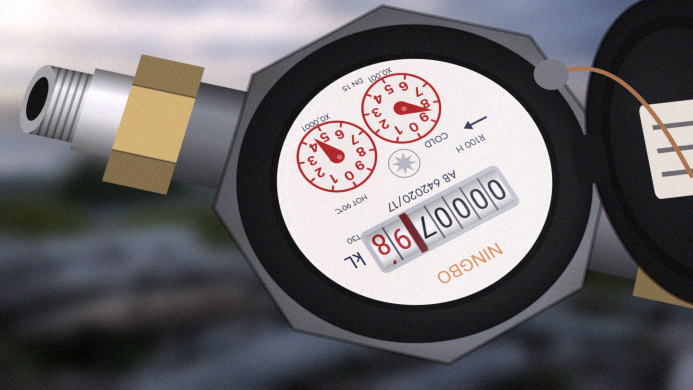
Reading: 7.9784kL
